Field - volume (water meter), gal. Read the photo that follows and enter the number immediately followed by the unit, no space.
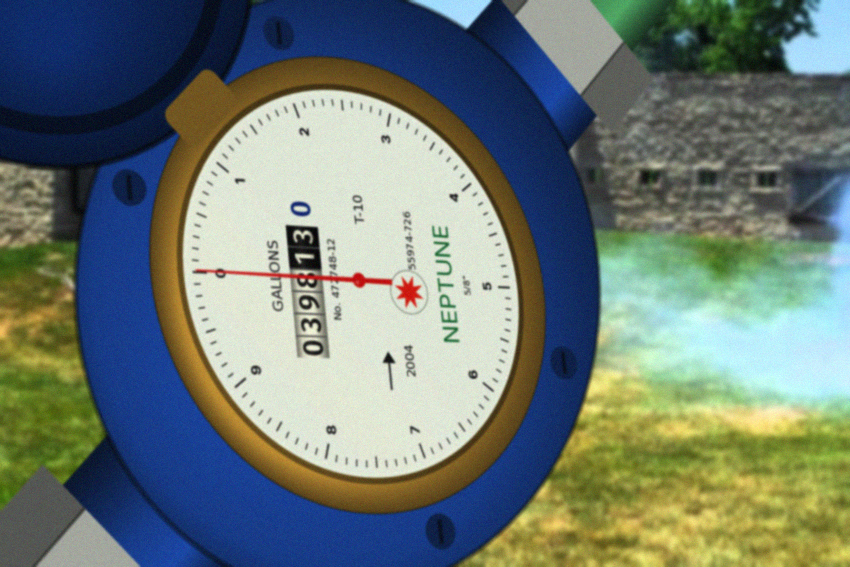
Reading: 398130.0gal
